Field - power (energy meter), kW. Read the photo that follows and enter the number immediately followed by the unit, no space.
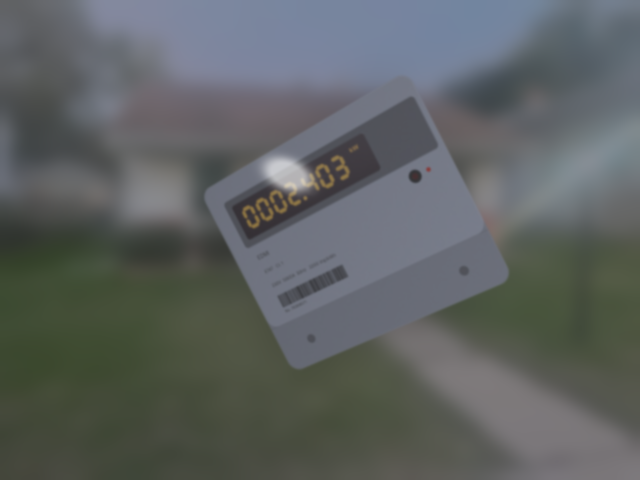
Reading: 2.403kW
